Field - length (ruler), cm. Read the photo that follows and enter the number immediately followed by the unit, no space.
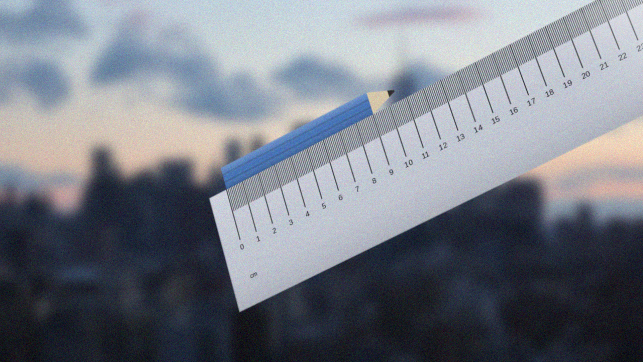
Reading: 10.5cm
